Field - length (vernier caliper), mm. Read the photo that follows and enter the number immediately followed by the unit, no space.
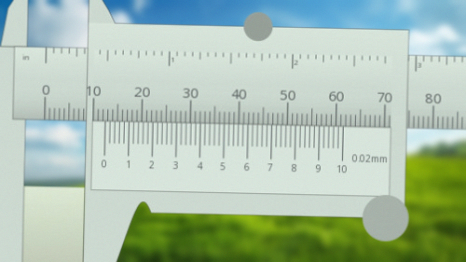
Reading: 12.5mm
